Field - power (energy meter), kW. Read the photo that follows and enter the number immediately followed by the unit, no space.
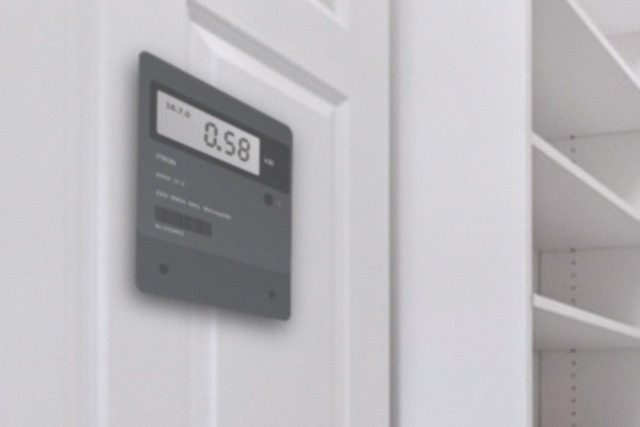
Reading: 0.58kW
